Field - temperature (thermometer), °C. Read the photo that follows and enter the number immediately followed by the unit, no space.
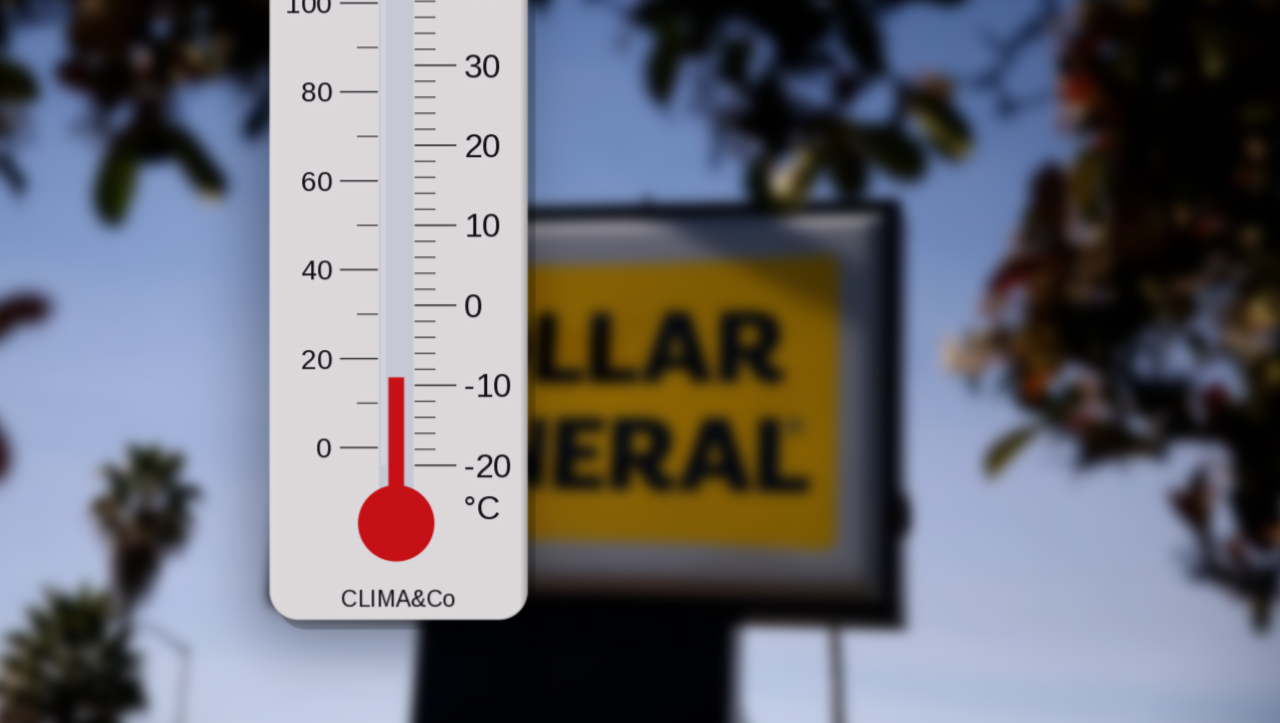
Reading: -9°C
